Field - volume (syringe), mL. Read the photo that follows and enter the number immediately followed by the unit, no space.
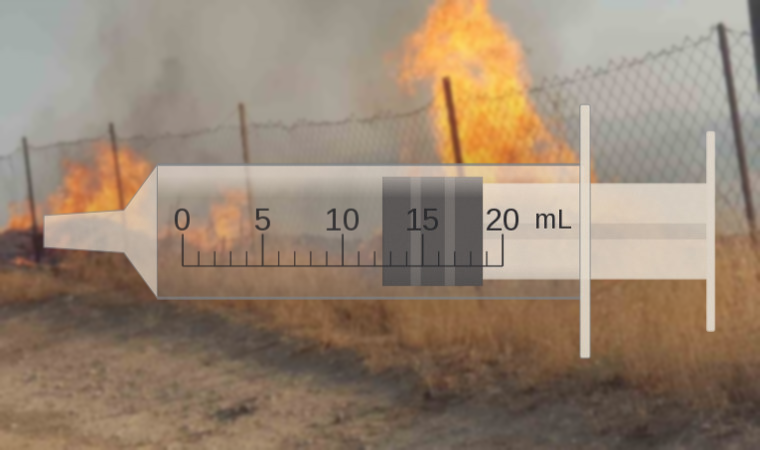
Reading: 12.5mL
